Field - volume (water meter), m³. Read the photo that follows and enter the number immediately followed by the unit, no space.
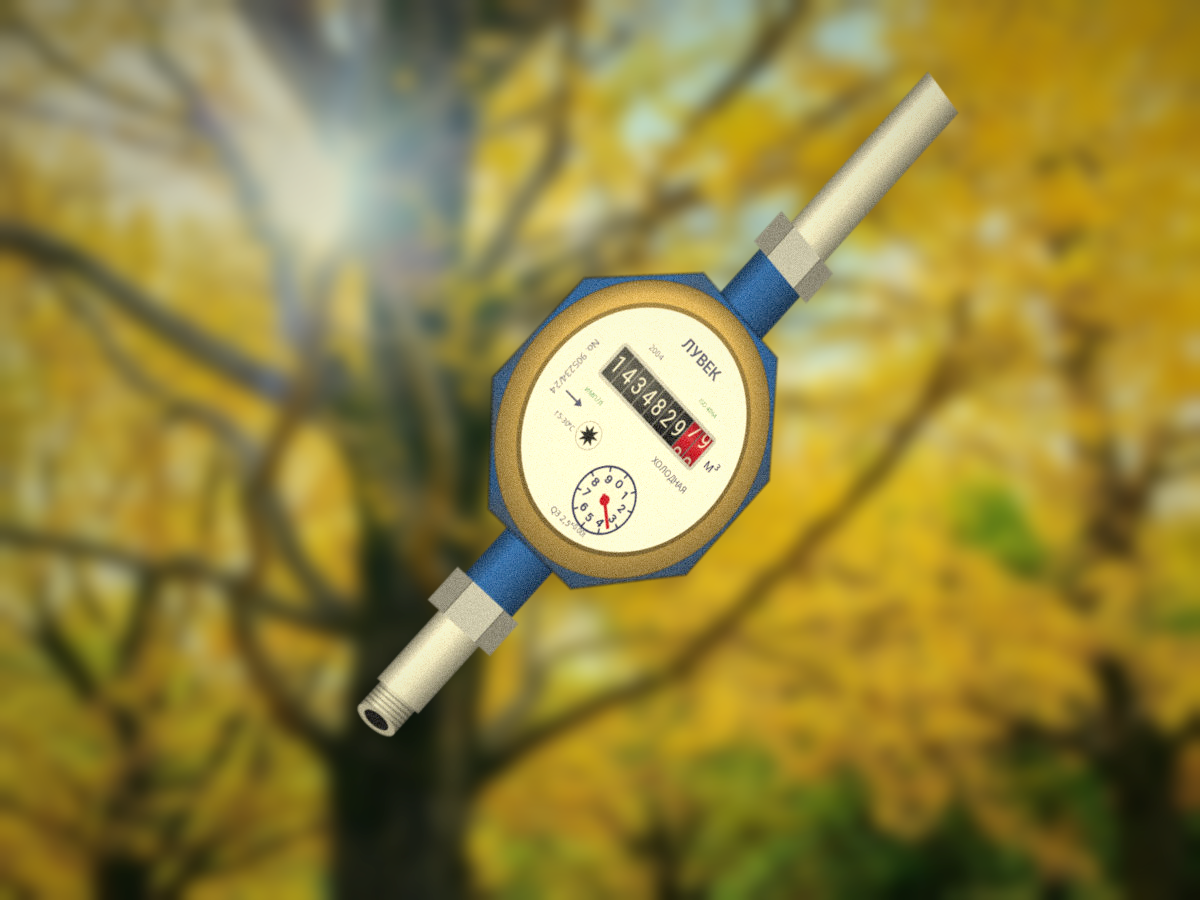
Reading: 1434829.793m³
